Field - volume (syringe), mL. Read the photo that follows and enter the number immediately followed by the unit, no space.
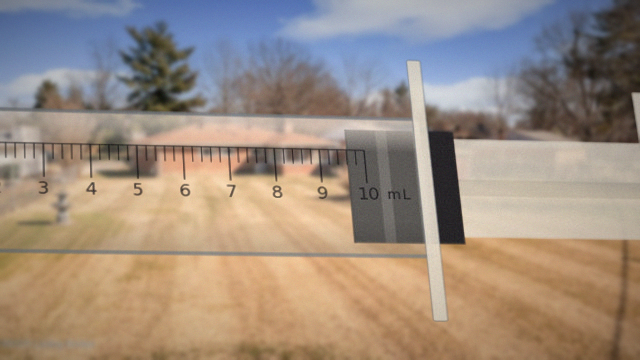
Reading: 9.6mL
